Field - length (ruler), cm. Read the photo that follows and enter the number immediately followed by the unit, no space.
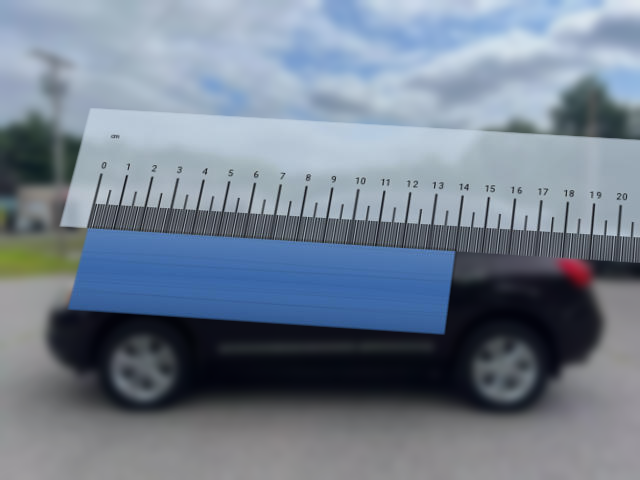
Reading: 14cm
